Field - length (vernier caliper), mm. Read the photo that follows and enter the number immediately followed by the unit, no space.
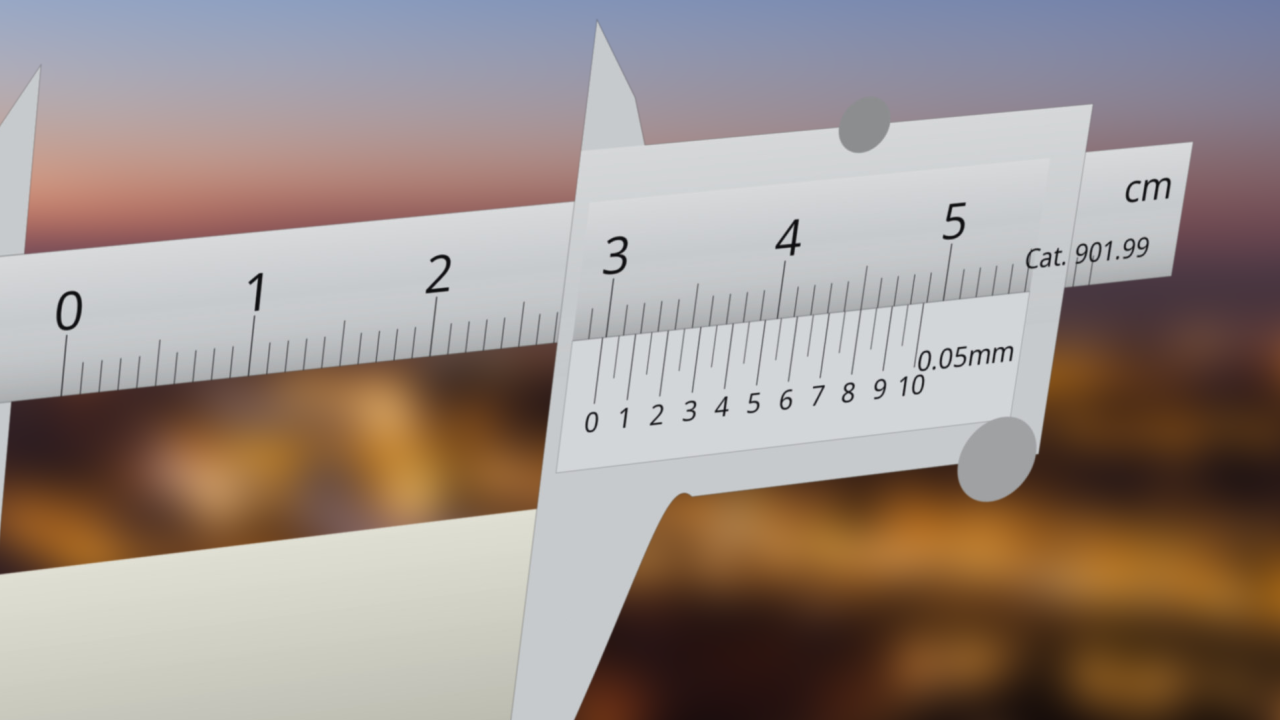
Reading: 29.8mm
